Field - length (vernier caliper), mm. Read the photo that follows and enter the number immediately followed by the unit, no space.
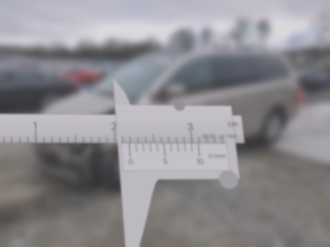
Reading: 21.8mm
